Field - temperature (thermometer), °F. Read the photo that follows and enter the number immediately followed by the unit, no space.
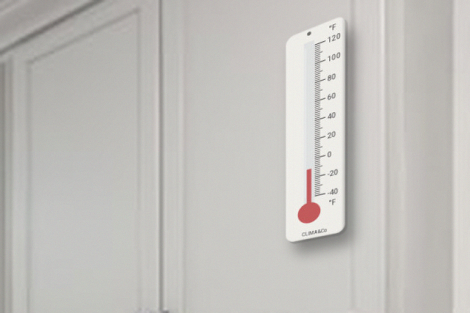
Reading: -10°F
